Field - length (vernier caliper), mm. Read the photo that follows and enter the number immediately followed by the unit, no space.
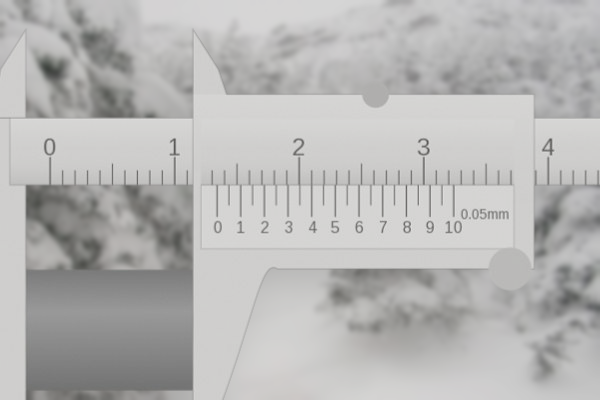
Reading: 13.4mm
